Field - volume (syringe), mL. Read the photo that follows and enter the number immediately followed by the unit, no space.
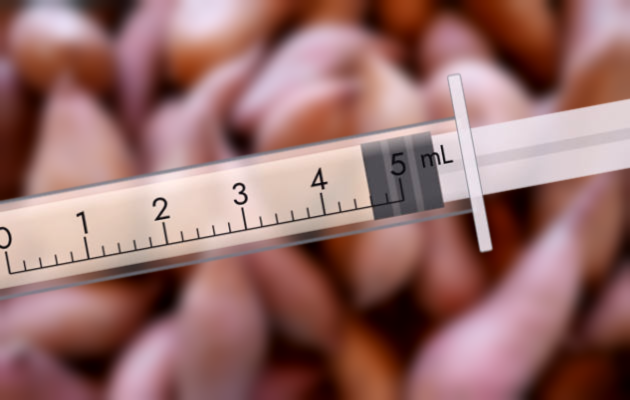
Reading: 4.6mL
